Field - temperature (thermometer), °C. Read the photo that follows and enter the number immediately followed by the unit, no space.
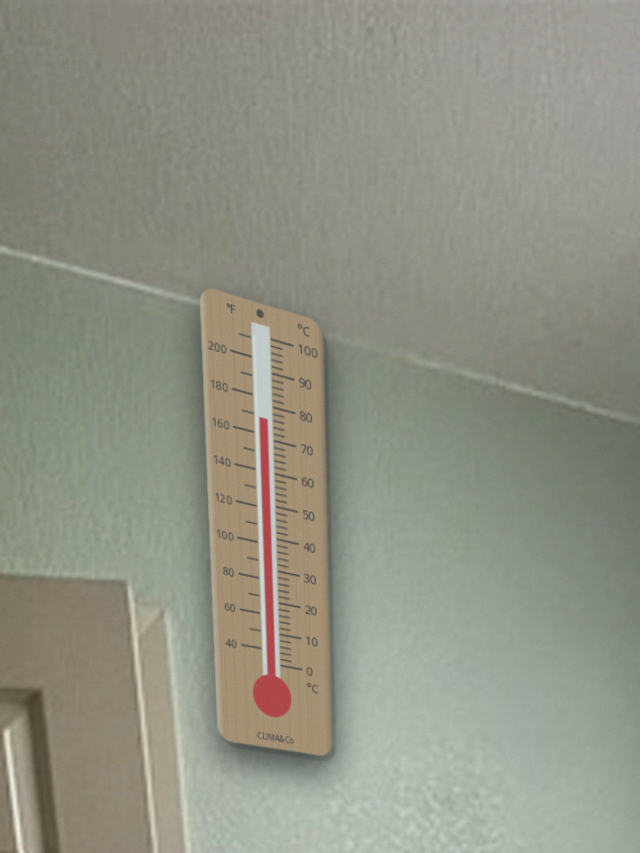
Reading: 76°C
